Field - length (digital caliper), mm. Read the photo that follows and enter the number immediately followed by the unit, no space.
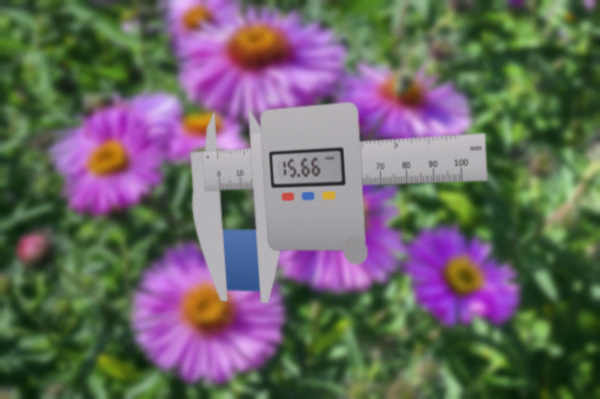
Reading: 15.66mm
